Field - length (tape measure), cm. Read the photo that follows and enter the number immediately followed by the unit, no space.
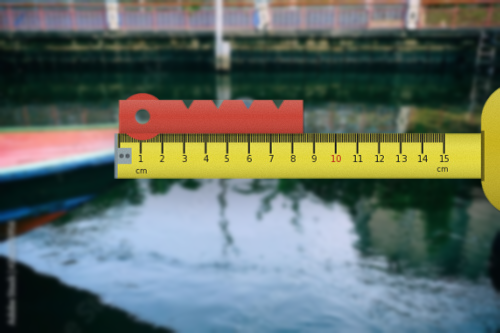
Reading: 8.5cm
